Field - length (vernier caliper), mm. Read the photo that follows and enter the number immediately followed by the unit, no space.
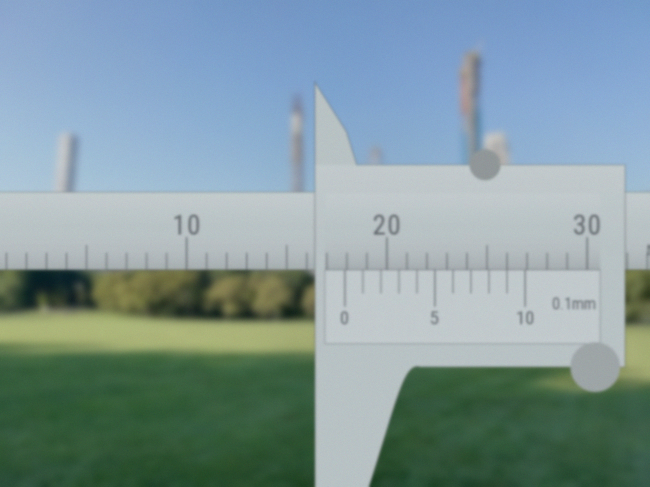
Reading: 17.9mm
